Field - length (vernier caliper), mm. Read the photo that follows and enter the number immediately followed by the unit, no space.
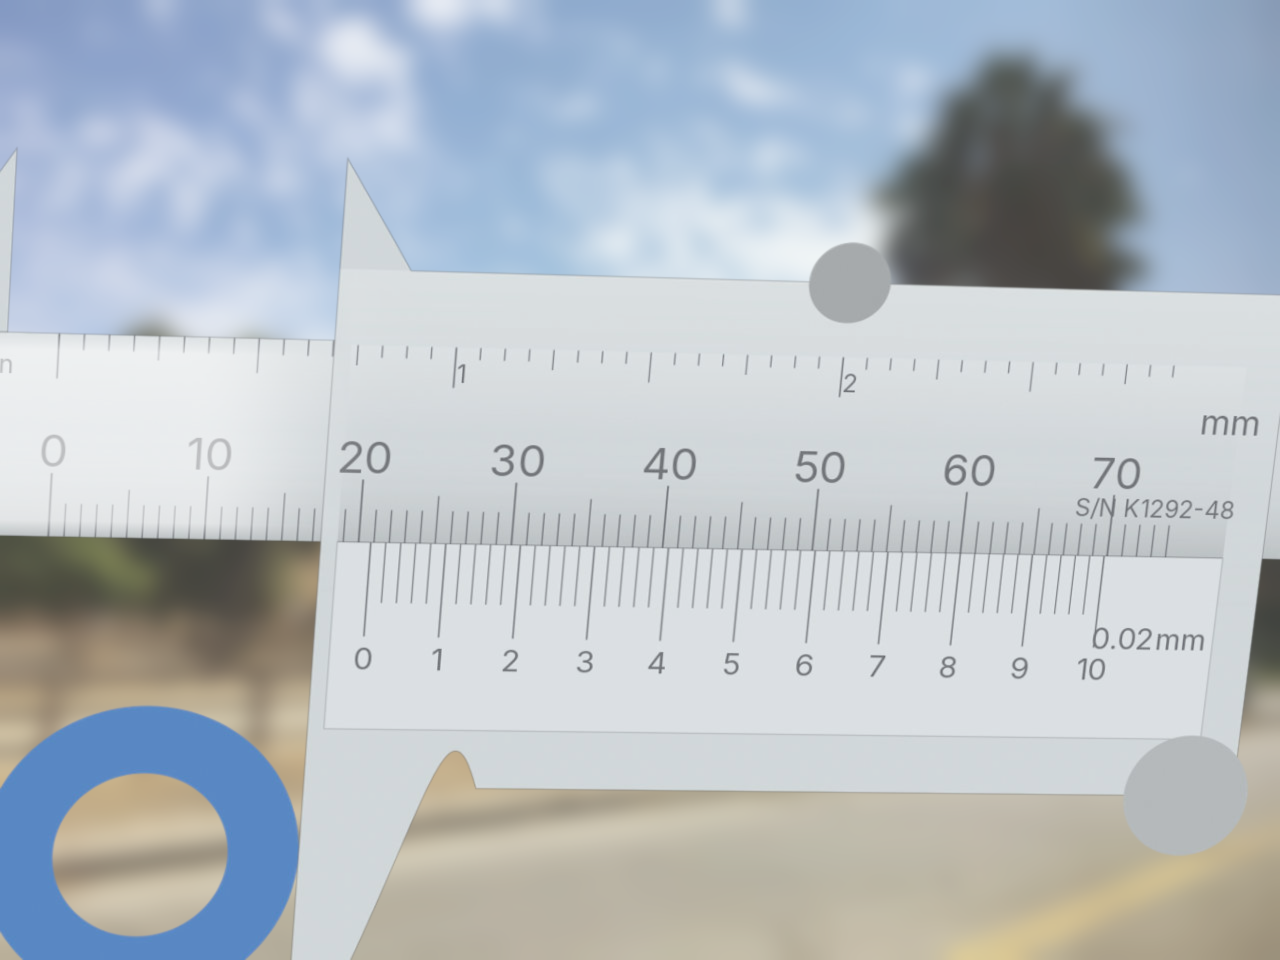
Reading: 20.8mm
